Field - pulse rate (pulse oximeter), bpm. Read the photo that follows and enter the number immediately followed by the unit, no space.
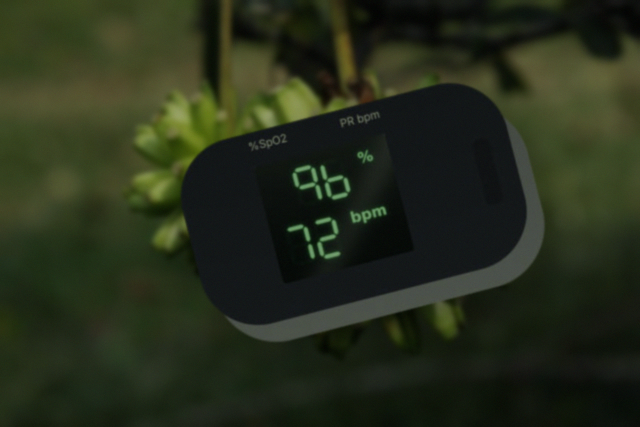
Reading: 72bpm
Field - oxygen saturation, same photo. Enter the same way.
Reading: 96%
